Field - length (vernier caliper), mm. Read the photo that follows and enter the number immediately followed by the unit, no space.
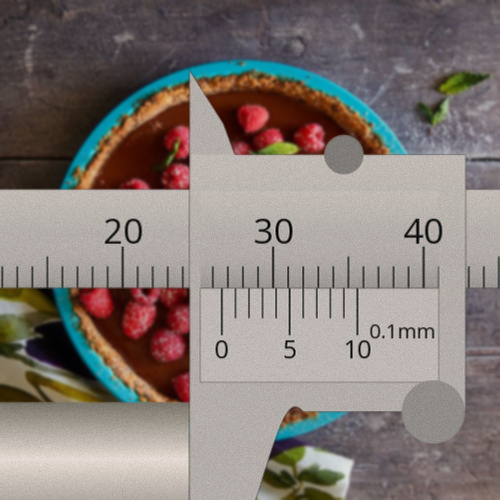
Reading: 26.6mm
